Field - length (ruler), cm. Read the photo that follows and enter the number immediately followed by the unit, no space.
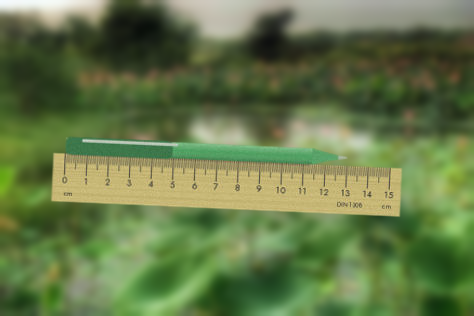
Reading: 13cm
